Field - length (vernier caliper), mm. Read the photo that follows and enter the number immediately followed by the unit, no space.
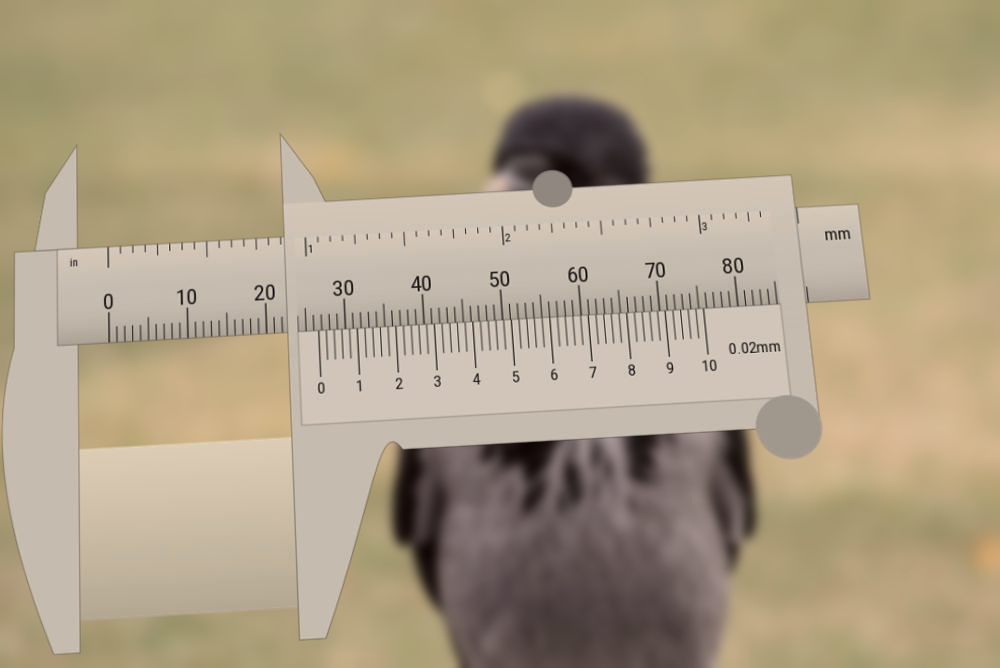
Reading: 26.6mm
